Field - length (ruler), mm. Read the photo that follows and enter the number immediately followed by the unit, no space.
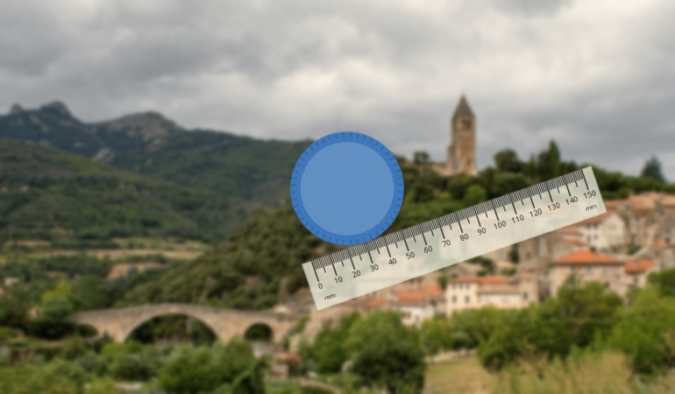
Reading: 60mm
